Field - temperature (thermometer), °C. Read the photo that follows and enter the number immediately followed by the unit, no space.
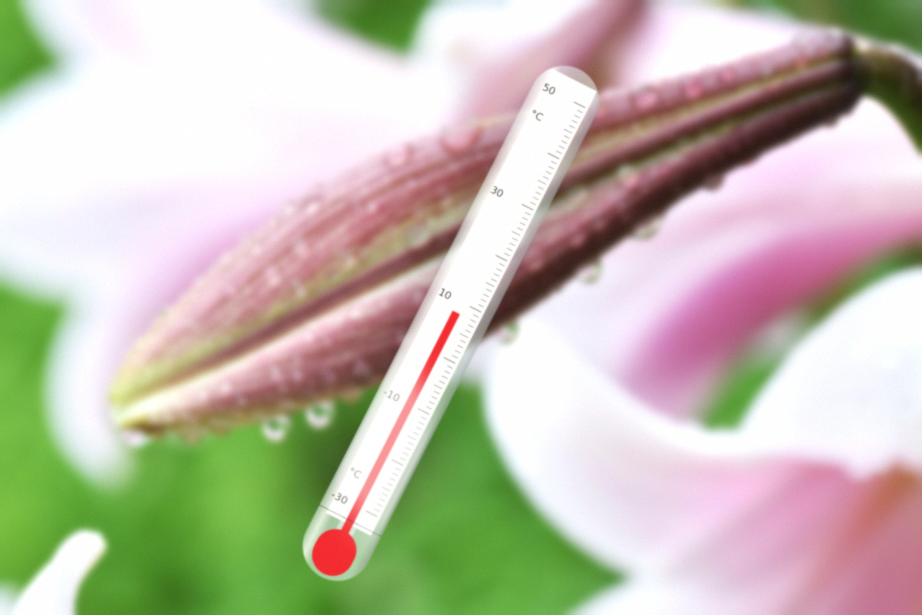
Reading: 8°C
